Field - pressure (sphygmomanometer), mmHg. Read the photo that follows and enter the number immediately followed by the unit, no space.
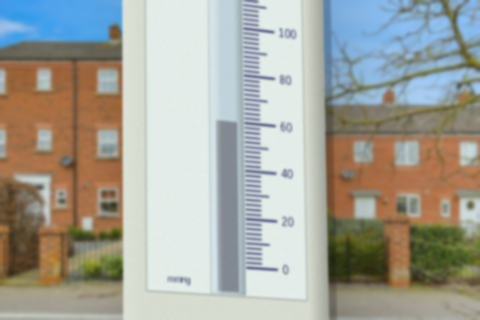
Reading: 60mmHg
